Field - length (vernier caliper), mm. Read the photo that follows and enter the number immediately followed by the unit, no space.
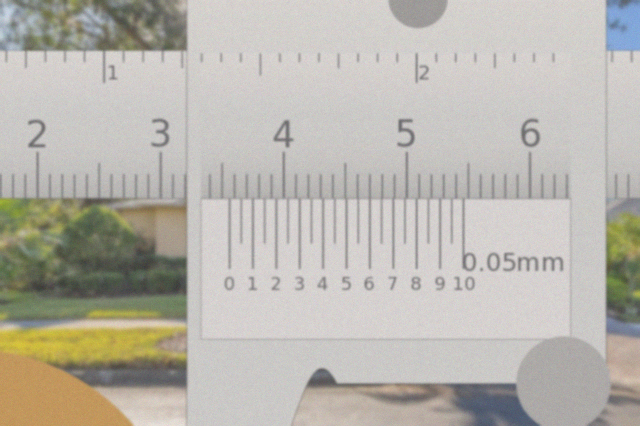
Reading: 35.6mm
